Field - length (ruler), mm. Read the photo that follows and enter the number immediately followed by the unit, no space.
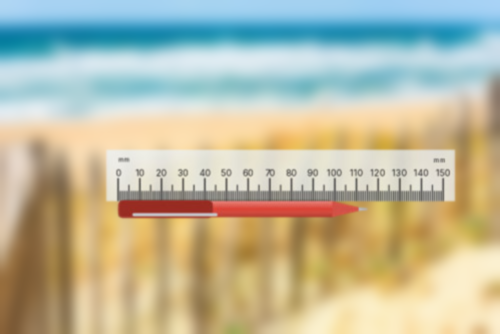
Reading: 115mm
